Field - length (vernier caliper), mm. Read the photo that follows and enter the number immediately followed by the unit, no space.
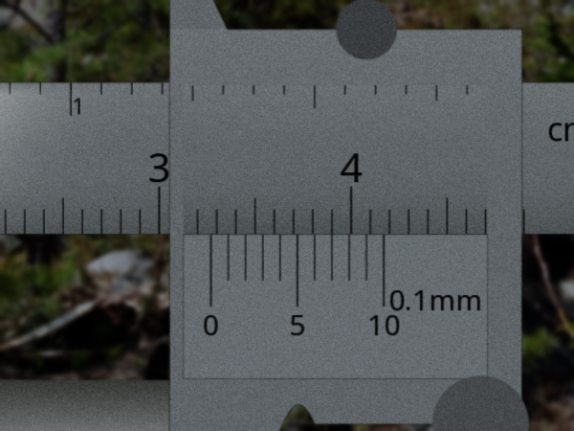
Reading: 32.7mm
